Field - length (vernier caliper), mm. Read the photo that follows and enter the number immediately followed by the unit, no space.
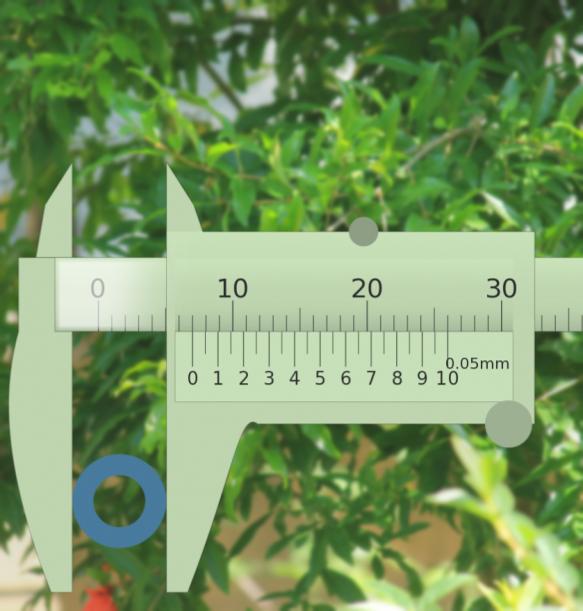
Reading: 7.0mm
